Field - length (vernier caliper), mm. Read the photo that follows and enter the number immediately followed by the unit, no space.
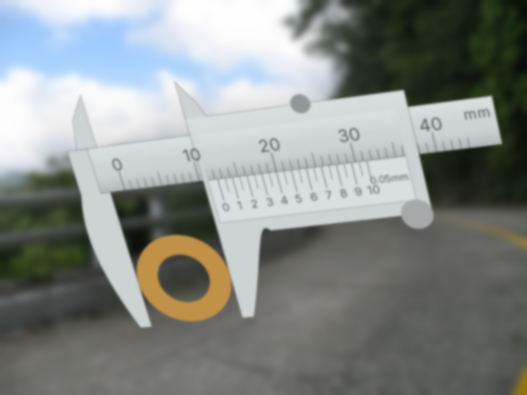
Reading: 12.4mm
